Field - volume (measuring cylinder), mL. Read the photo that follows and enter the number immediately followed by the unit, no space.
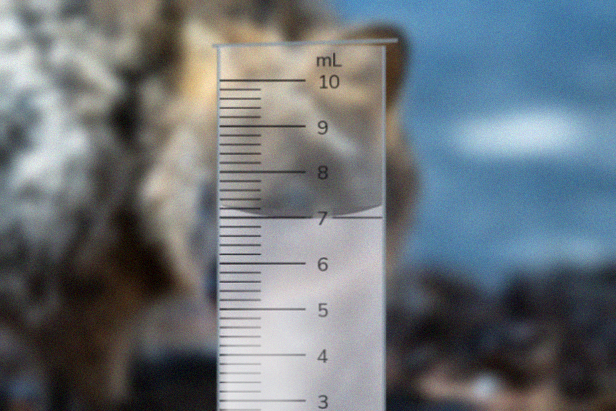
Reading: 7mL
